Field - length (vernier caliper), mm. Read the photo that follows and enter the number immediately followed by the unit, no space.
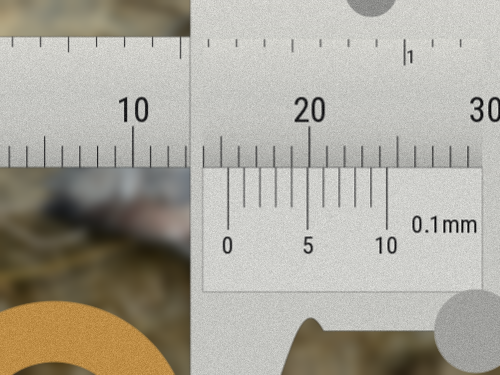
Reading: 15.4mm
